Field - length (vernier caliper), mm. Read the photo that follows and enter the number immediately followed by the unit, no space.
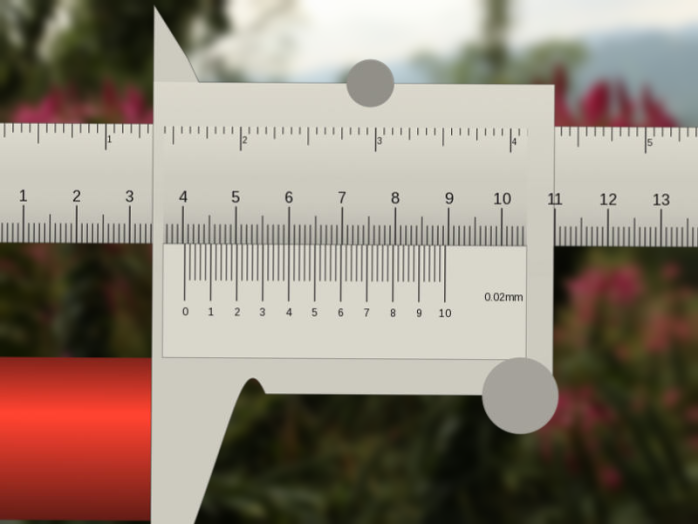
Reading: 40.4mm
